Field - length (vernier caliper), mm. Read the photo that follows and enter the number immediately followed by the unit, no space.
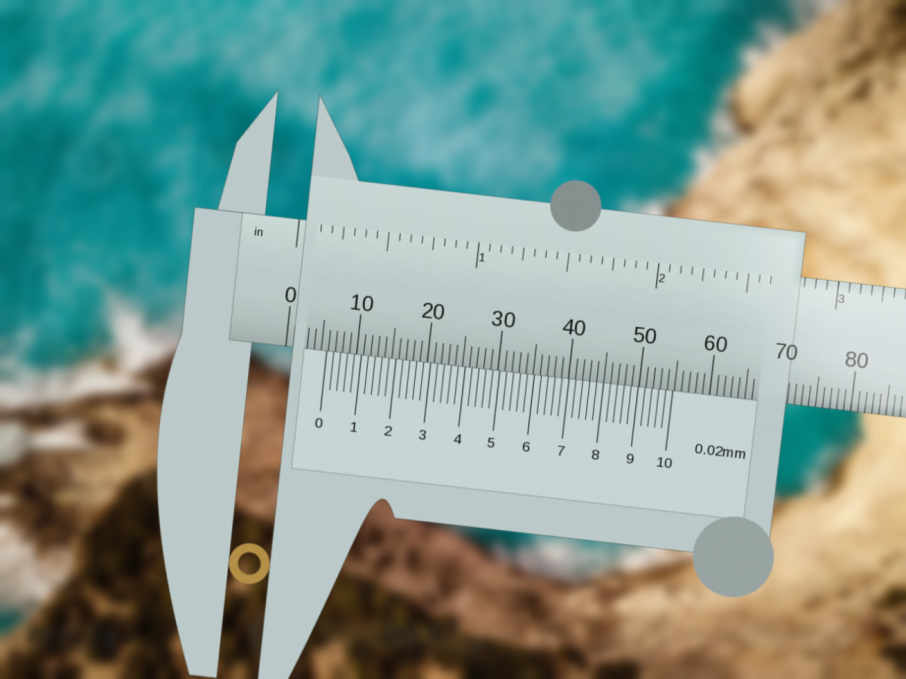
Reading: 5.8mm
